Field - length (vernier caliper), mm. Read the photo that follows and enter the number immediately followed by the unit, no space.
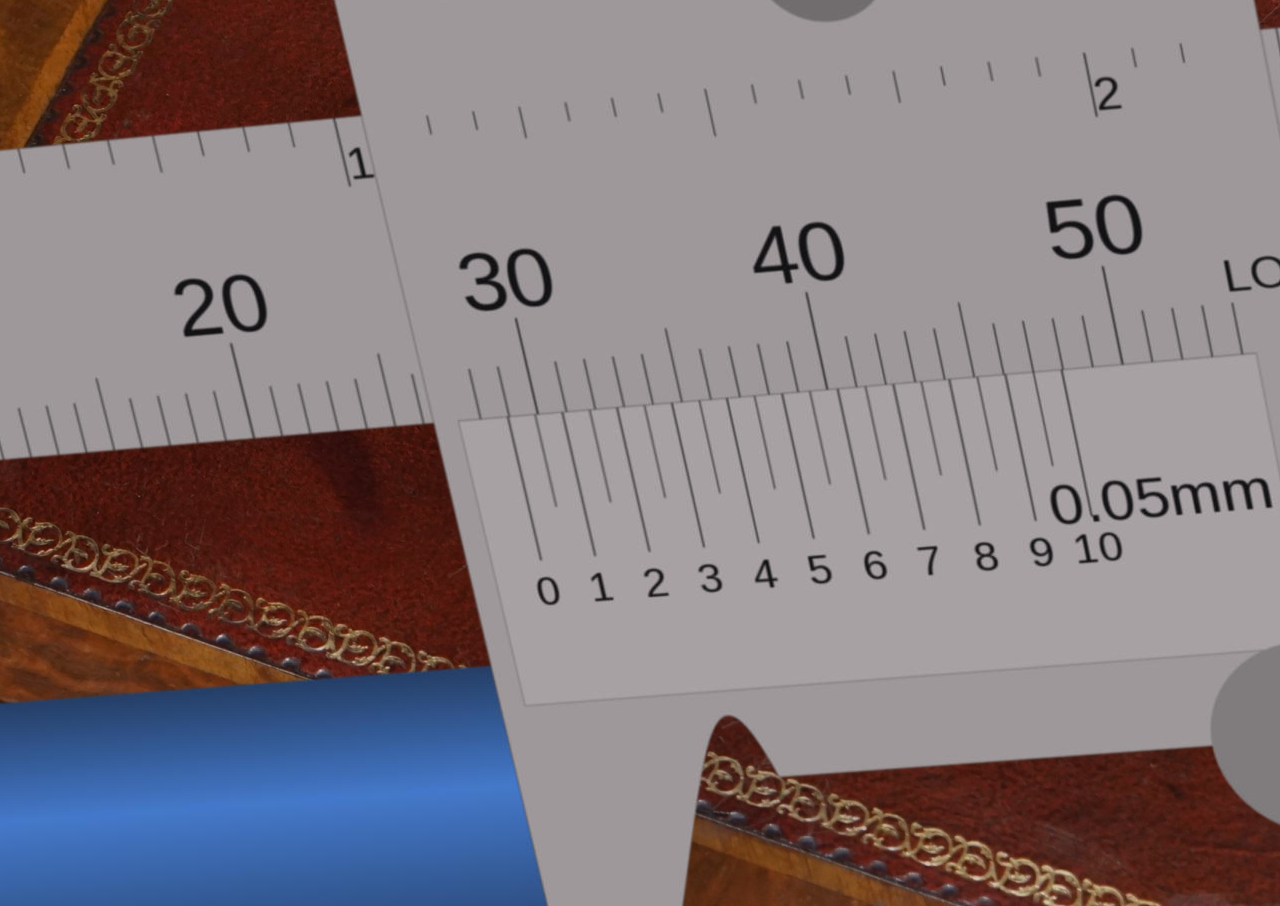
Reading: 28.95mm
